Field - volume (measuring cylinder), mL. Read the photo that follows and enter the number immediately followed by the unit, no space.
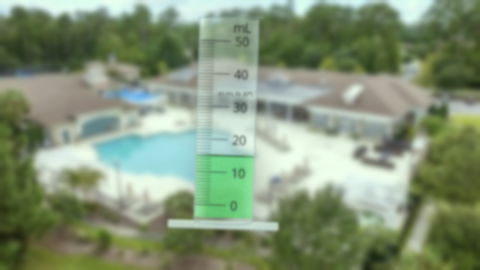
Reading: 15mL
